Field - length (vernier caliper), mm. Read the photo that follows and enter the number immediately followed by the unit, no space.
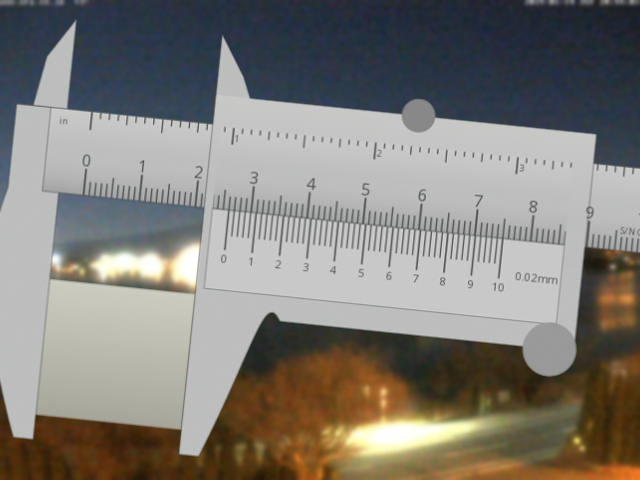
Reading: 26.0mm
